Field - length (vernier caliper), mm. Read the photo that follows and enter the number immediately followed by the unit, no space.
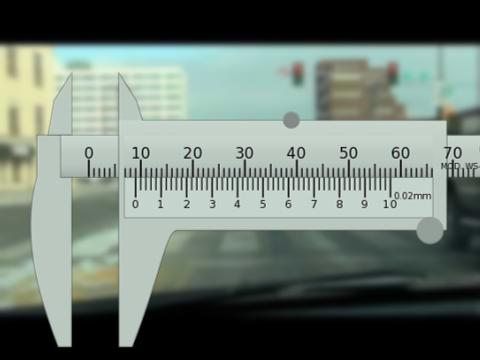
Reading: 9.0mm
